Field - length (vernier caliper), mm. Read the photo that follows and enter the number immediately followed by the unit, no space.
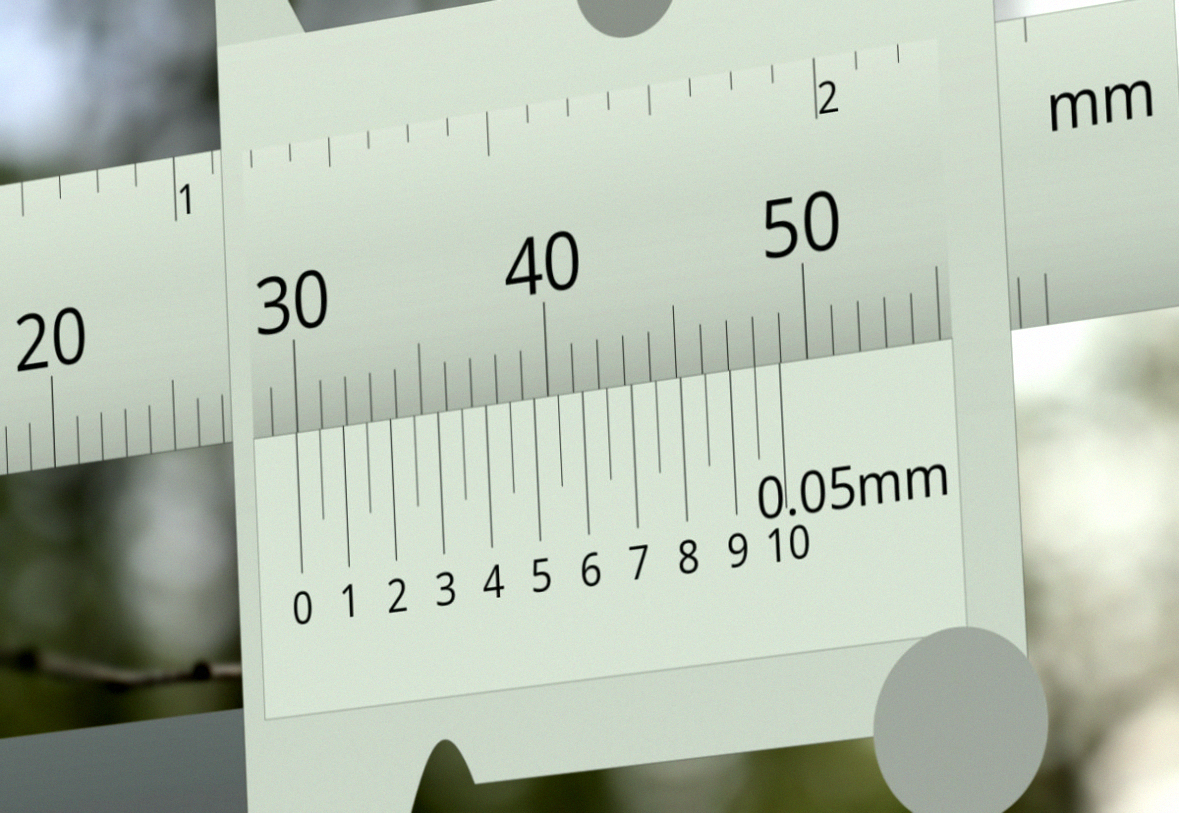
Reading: 29.95mm
